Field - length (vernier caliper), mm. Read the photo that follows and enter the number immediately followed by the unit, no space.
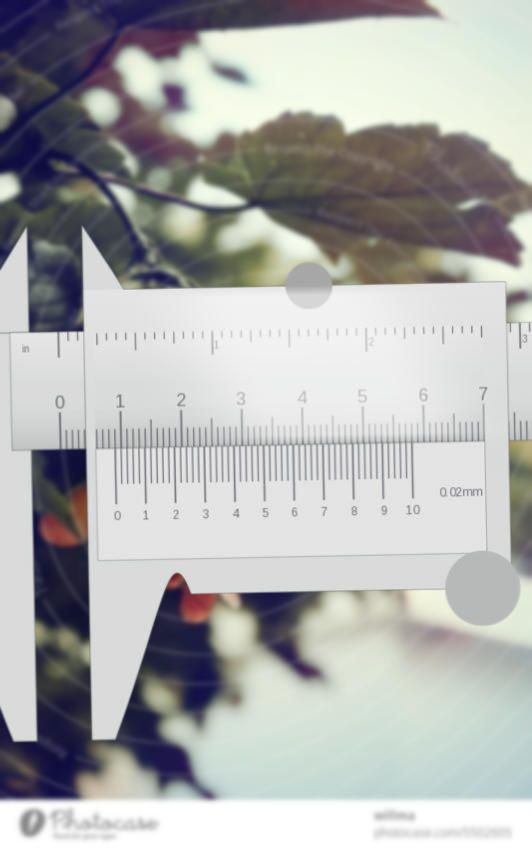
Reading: 9.0mm
